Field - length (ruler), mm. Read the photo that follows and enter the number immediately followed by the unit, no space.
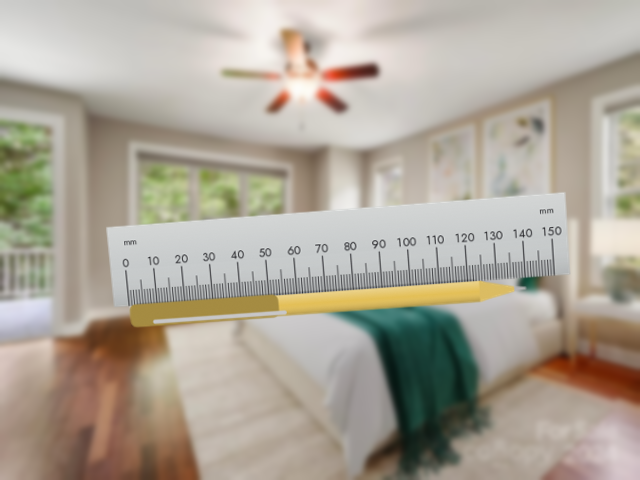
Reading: 140mm
